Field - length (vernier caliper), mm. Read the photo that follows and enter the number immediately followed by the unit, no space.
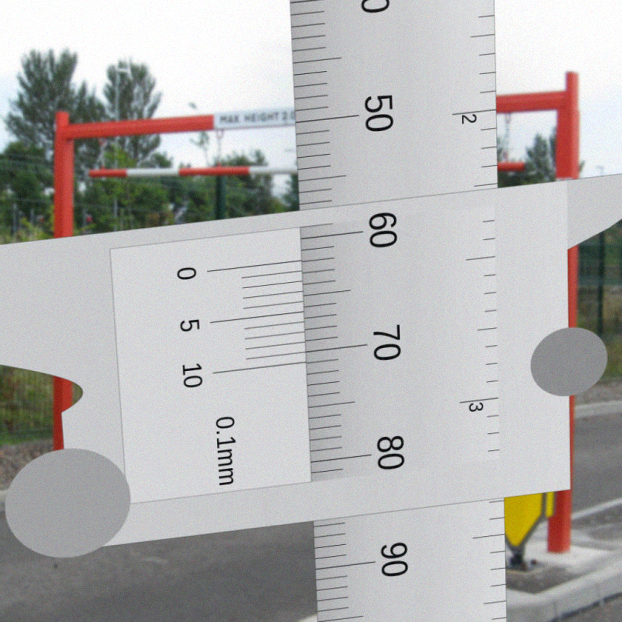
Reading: 61.9mm
